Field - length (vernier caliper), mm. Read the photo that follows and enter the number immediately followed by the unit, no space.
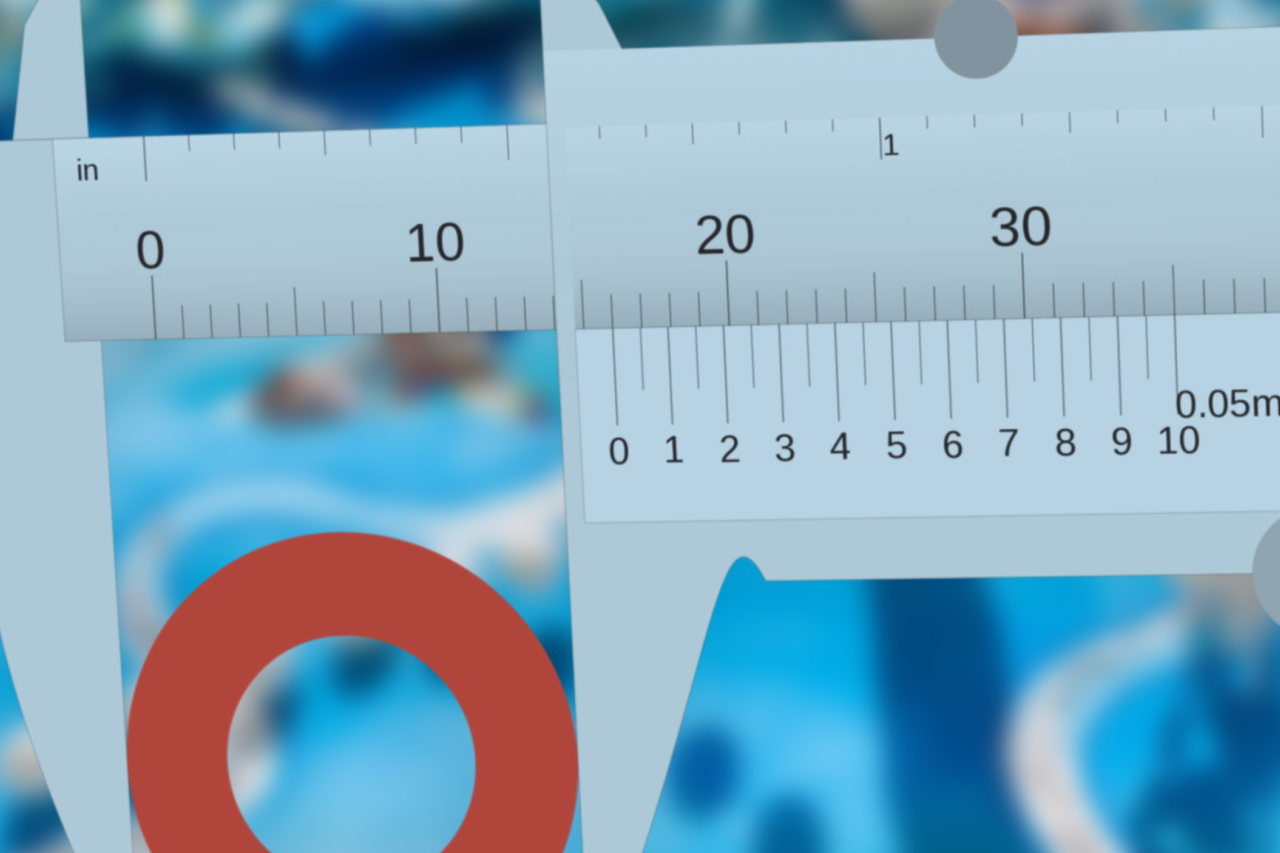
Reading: 16.00mm
